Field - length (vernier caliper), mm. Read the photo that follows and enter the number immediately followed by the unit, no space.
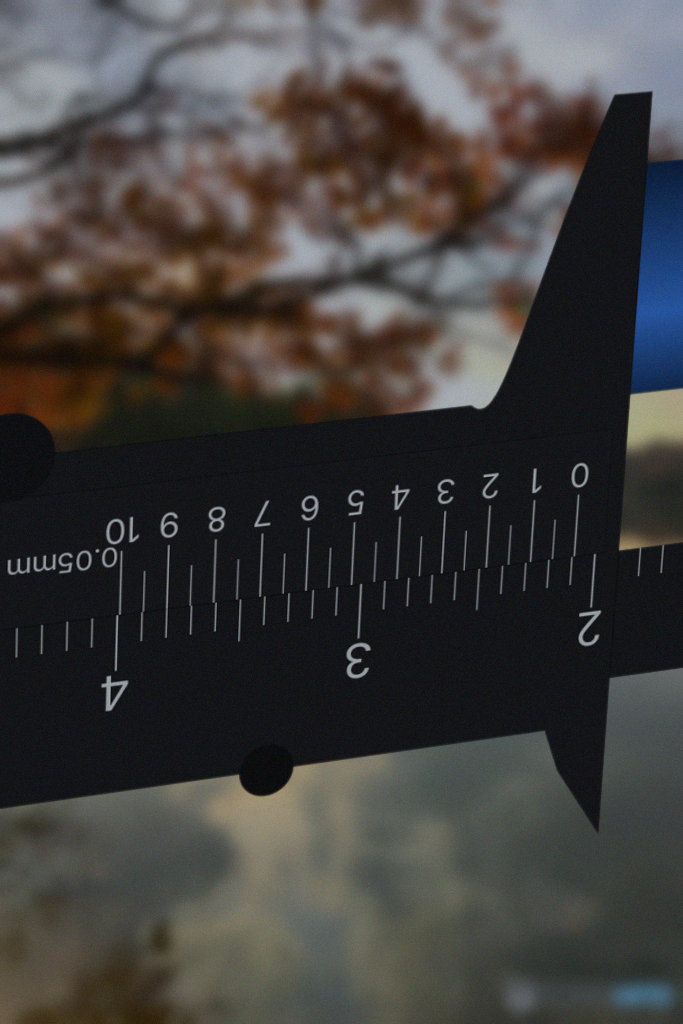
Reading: 20.9mm
